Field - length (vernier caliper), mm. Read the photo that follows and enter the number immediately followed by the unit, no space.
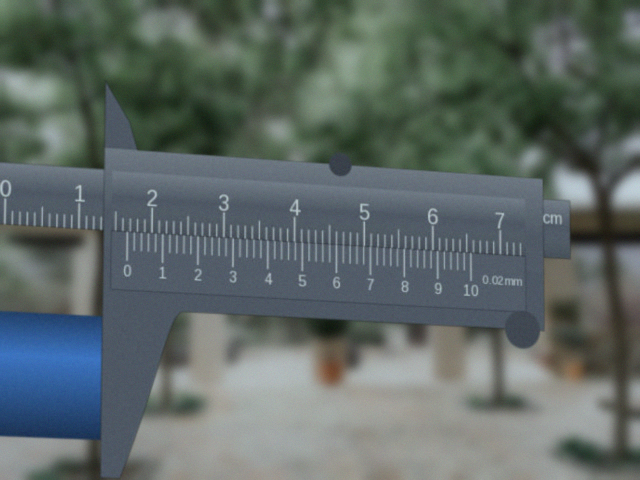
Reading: 16.6mm
